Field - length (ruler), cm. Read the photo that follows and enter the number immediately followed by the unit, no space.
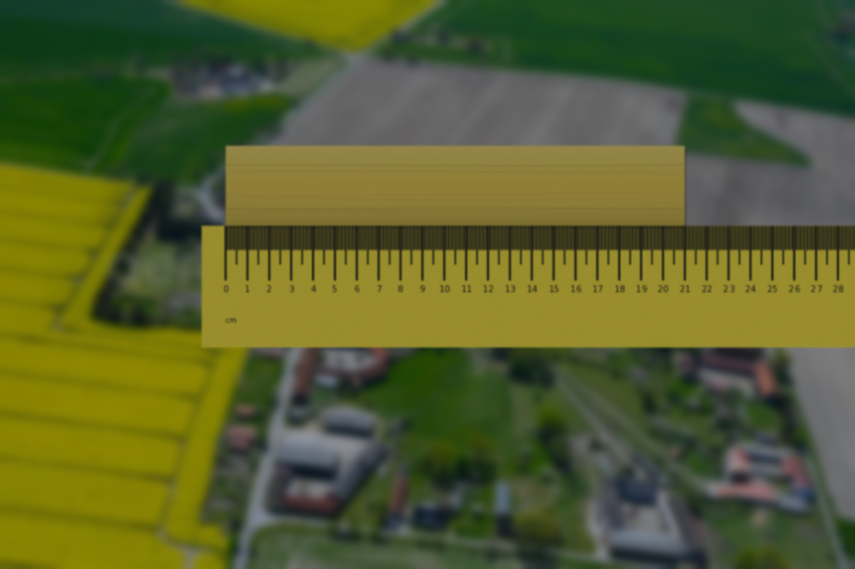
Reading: 21cm
